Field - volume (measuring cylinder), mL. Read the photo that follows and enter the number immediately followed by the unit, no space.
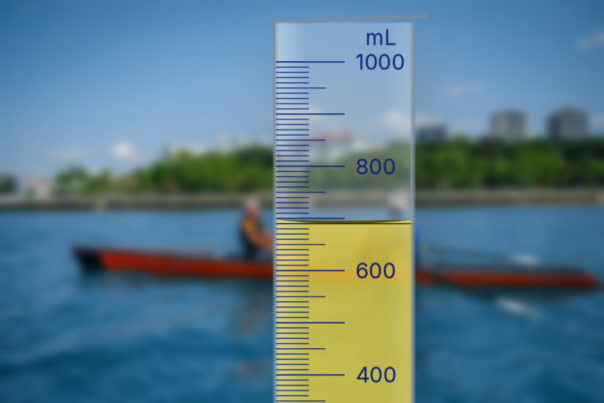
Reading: 690mL
